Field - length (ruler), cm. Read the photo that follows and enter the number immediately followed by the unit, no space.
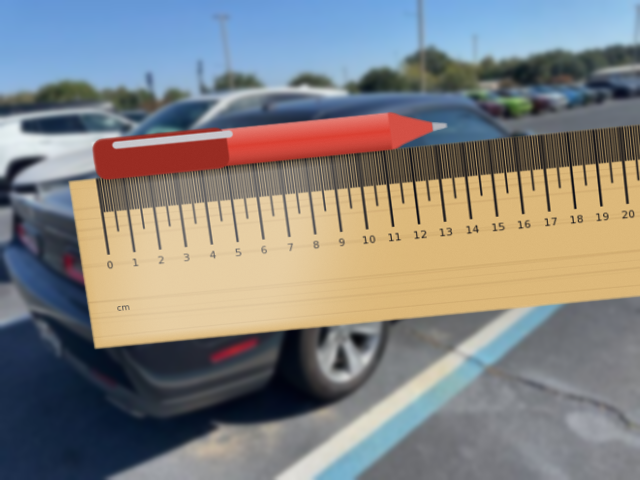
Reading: 13.5cm
